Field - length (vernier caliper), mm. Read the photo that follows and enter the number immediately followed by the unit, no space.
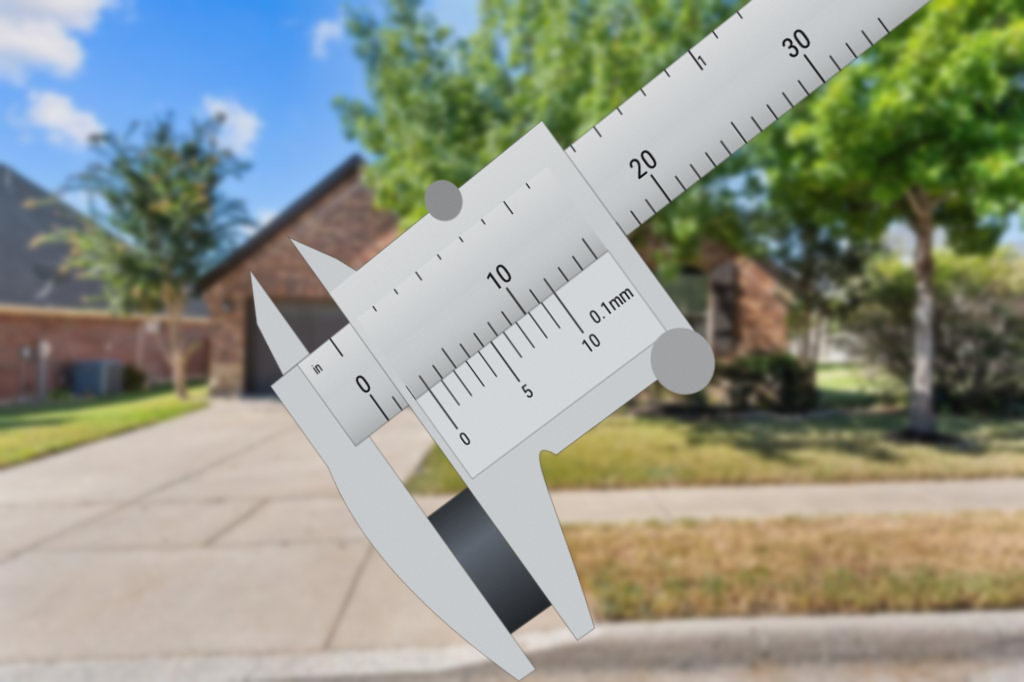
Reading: 3.0mm
